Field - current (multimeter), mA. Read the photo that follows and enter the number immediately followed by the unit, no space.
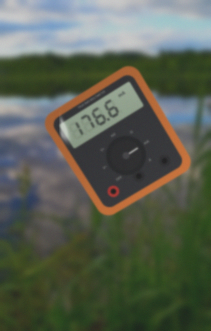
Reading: 176.6mA
